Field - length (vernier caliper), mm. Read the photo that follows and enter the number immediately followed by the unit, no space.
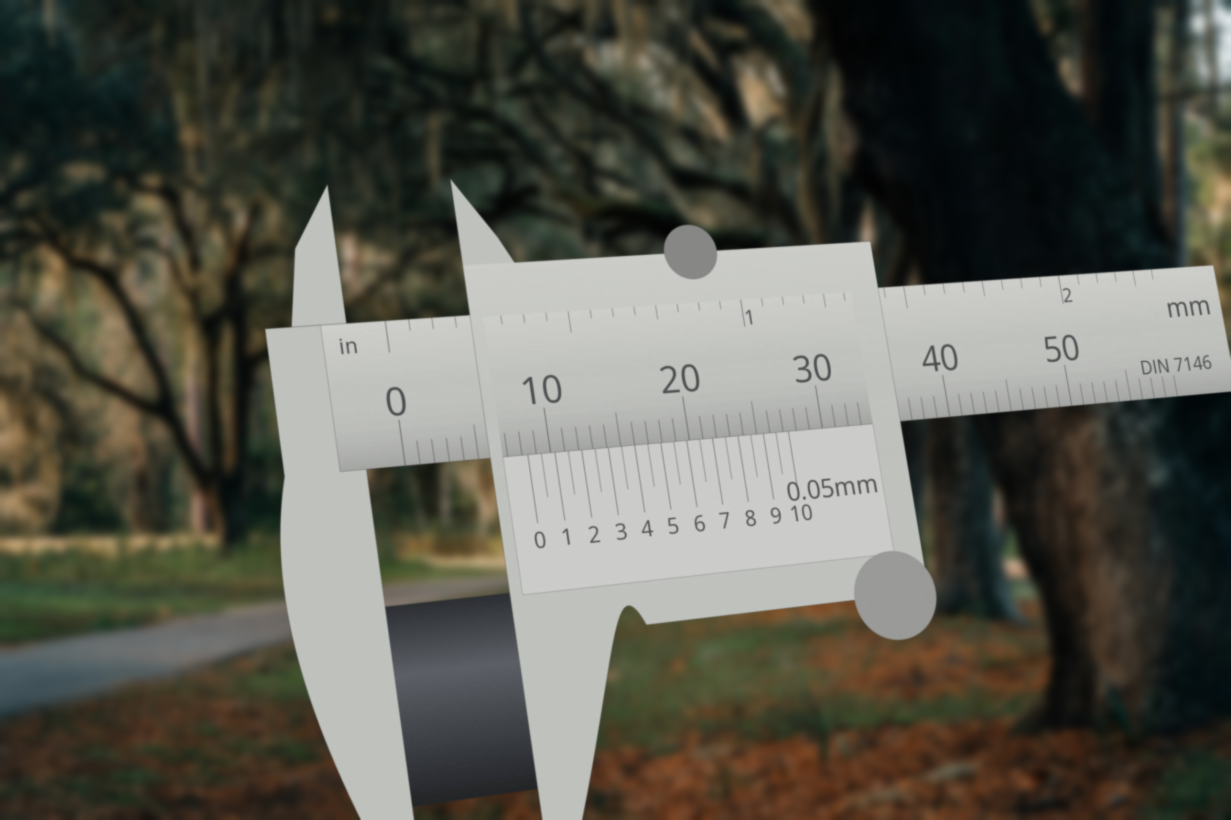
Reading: 8.4mm
